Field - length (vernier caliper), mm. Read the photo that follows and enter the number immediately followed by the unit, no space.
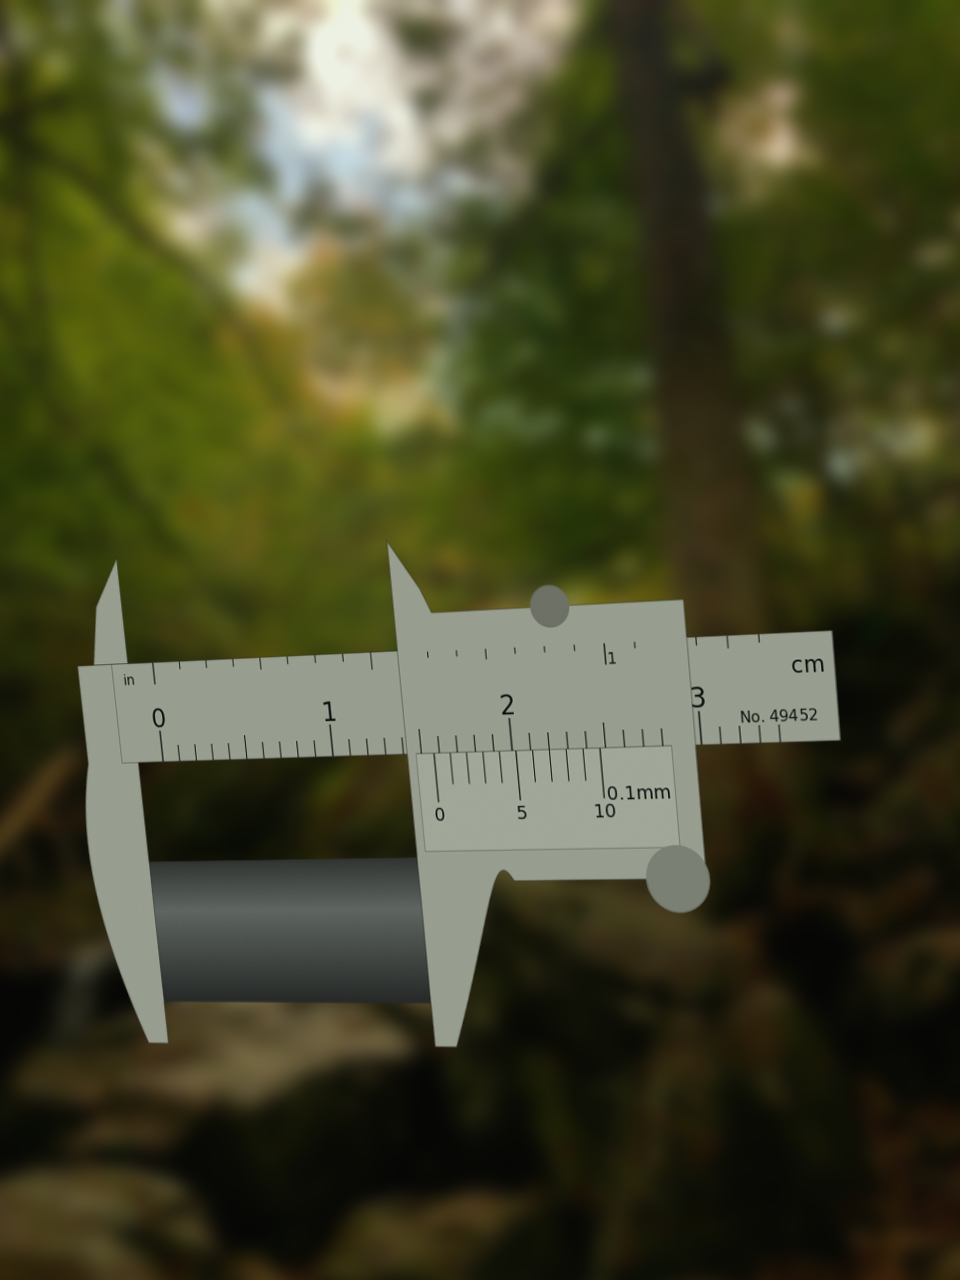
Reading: 15.7mm
